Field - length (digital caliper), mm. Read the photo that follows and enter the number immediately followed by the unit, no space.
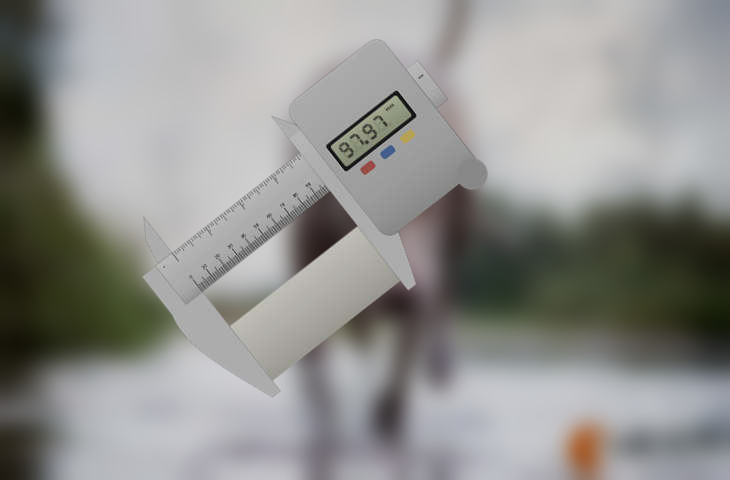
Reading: 97.97mm
